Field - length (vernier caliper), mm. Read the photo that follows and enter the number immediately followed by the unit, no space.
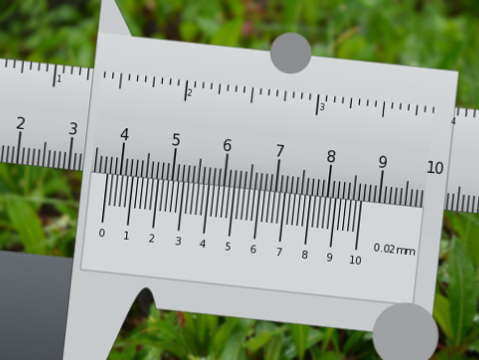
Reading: 37.5mm
